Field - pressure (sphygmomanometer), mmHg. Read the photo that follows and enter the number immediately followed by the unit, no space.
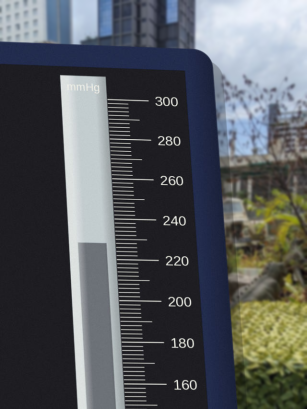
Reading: 228mmHg
